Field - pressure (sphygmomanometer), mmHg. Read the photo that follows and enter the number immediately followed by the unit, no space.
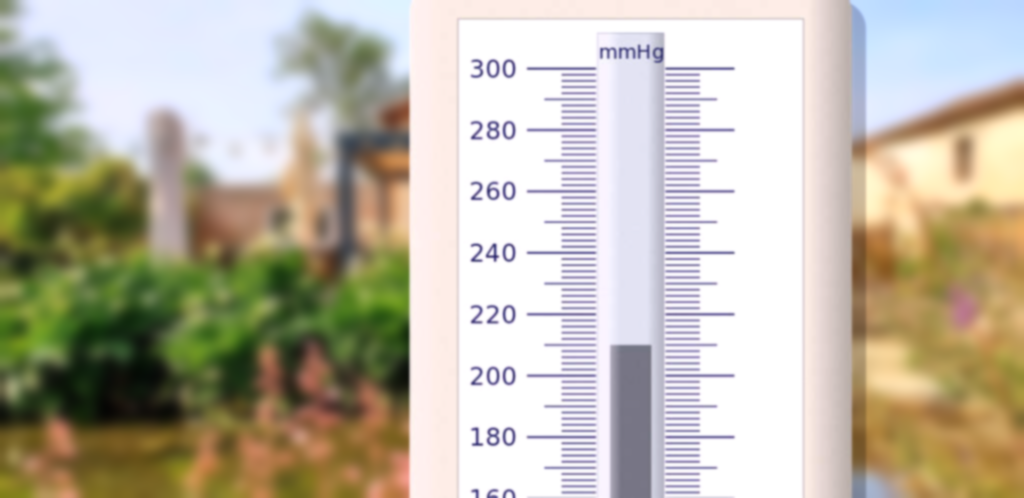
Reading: 210mmHg
